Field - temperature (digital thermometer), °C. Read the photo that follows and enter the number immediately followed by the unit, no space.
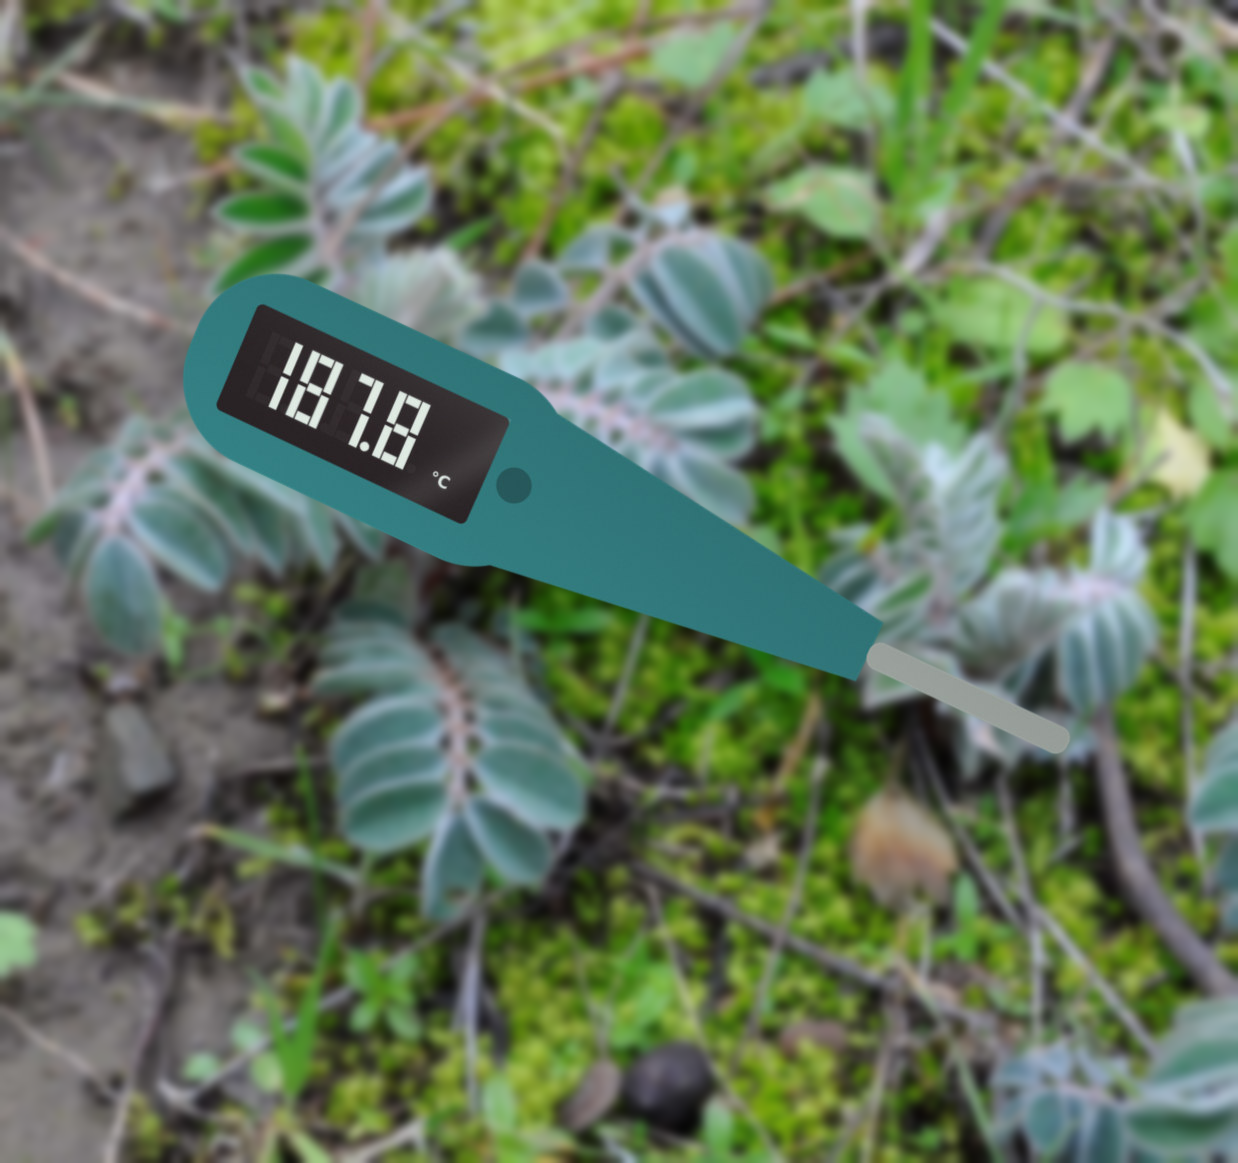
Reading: 187.8°C
